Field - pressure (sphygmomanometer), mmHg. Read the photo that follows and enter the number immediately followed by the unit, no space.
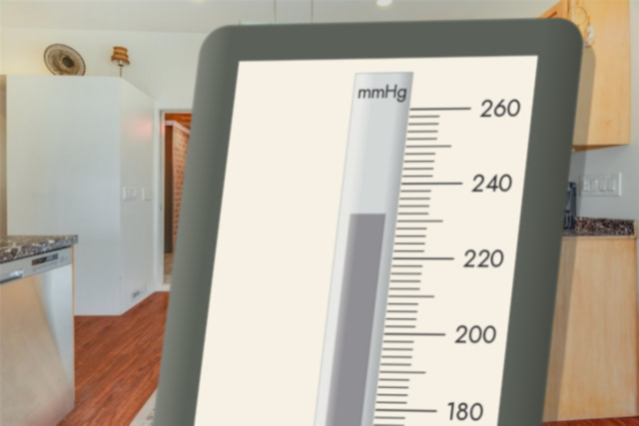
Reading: 232mmHg
